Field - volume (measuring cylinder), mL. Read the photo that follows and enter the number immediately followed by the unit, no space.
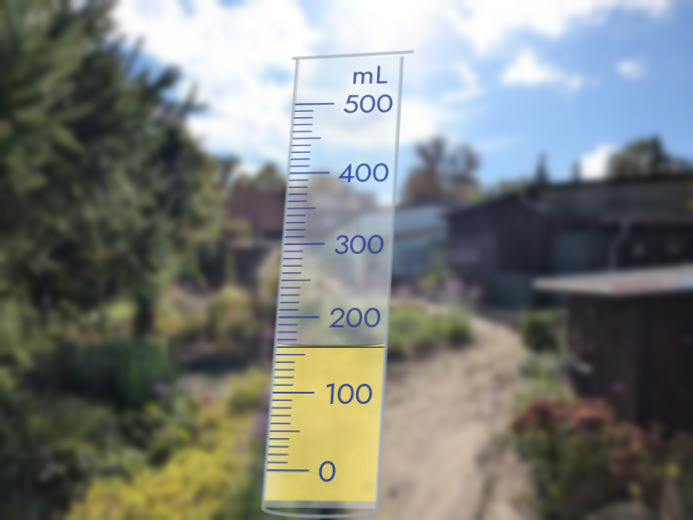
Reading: 160mL
